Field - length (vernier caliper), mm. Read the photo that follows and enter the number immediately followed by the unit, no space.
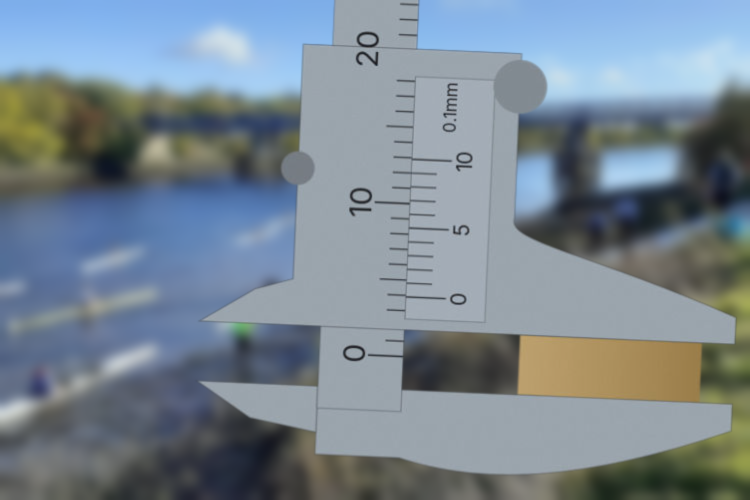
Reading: 3.9mm
